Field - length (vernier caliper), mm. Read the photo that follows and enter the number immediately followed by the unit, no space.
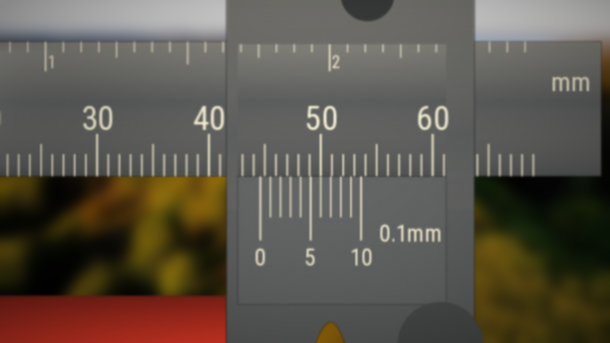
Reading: 44.6mm
